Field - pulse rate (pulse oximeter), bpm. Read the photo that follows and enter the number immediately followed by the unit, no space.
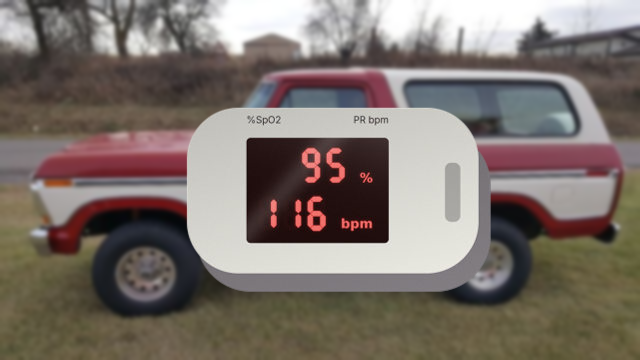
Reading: 116bpm
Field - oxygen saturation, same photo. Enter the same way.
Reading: 95%
